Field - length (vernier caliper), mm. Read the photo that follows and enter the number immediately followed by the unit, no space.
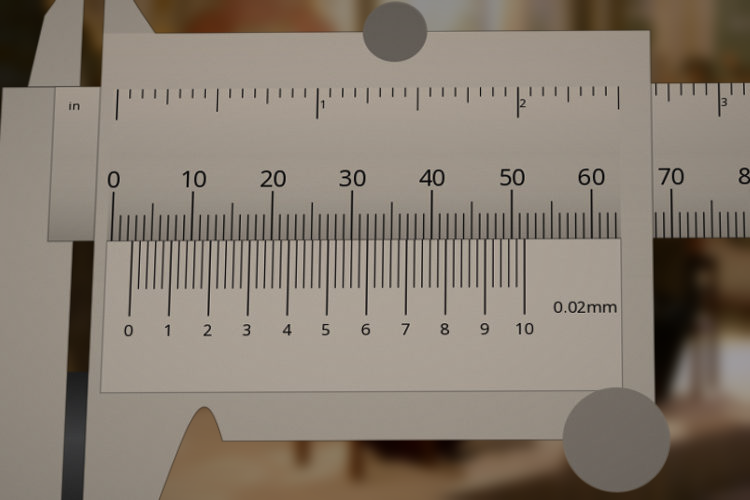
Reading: 2.6mm
